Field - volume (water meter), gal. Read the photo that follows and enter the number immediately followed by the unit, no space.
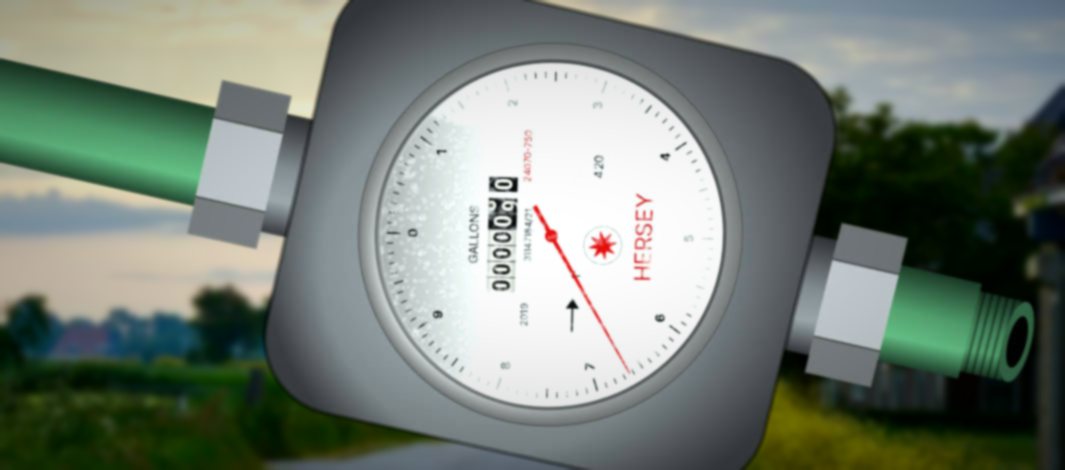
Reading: 86.6gal
